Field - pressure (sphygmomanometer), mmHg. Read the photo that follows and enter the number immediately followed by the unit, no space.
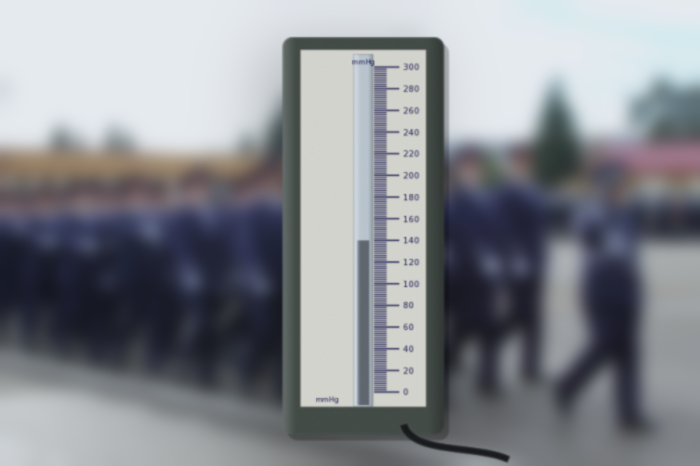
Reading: 140mmHg
